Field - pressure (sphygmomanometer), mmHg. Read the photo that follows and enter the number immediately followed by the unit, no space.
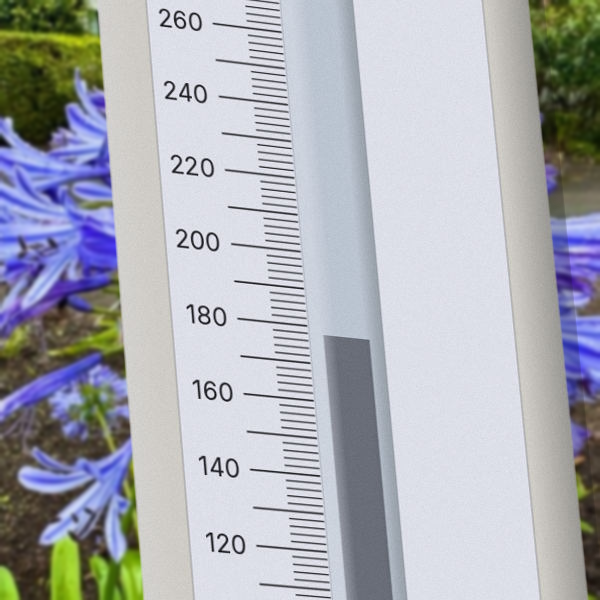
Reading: 178mmHg
